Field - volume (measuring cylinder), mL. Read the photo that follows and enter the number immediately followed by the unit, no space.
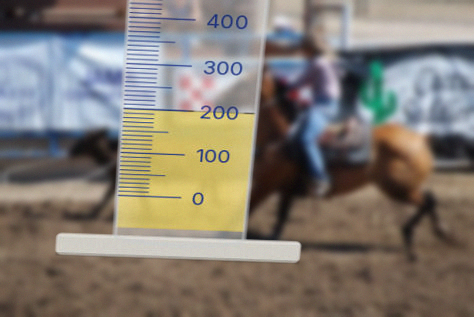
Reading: 200mL
